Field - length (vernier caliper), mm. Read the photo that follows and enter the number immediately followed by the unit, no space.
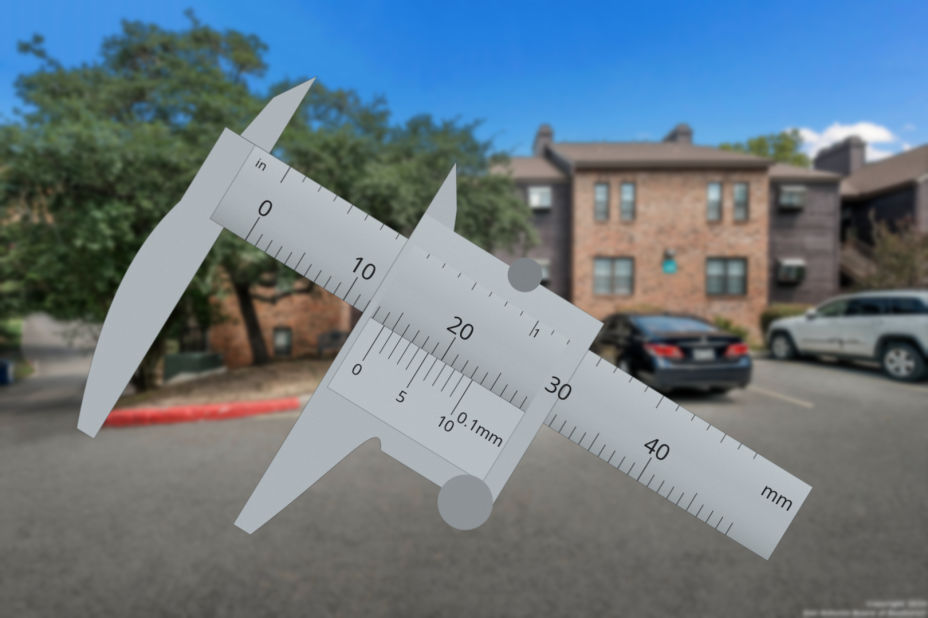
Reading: 14.2mm
